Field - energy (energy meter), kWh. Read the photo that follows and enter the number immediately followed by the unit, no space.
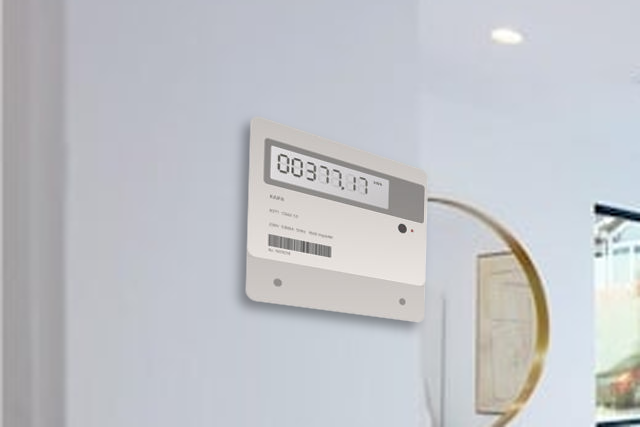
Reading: 377.17kWh
